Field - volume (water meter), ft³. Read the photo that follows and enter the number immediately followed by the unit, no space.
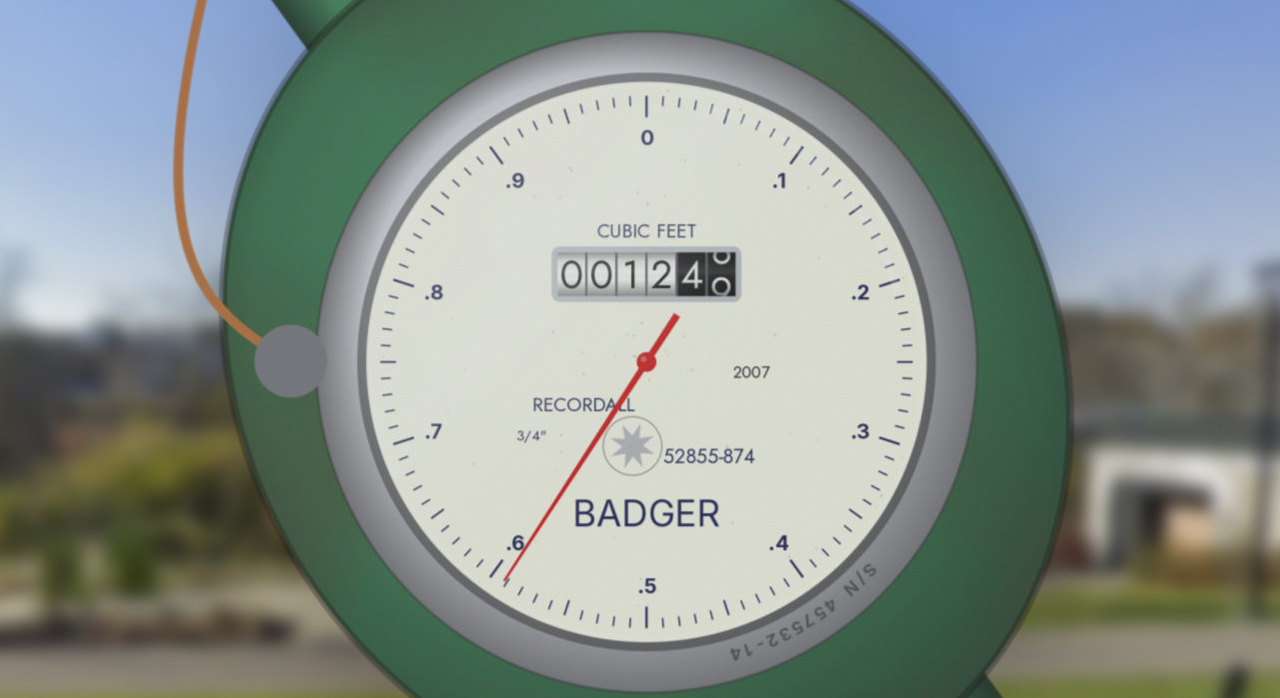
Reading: 1248.59ft³
